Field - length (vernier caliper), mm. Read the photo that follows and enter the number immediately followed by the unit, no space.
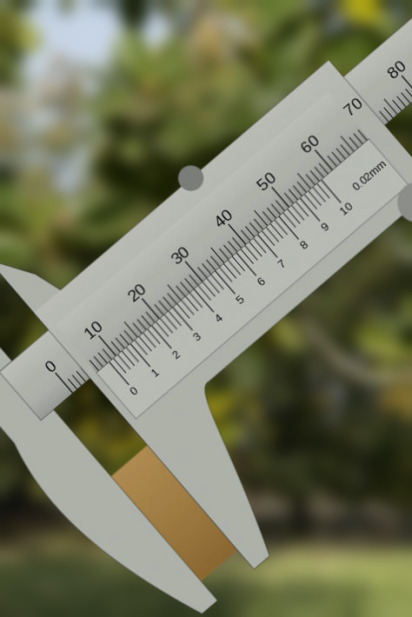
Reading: 8.4mm
